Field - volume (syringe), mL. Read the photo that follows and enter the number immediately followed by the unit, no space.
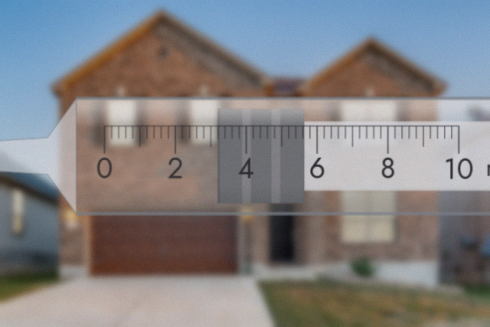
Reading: 3.2mL
